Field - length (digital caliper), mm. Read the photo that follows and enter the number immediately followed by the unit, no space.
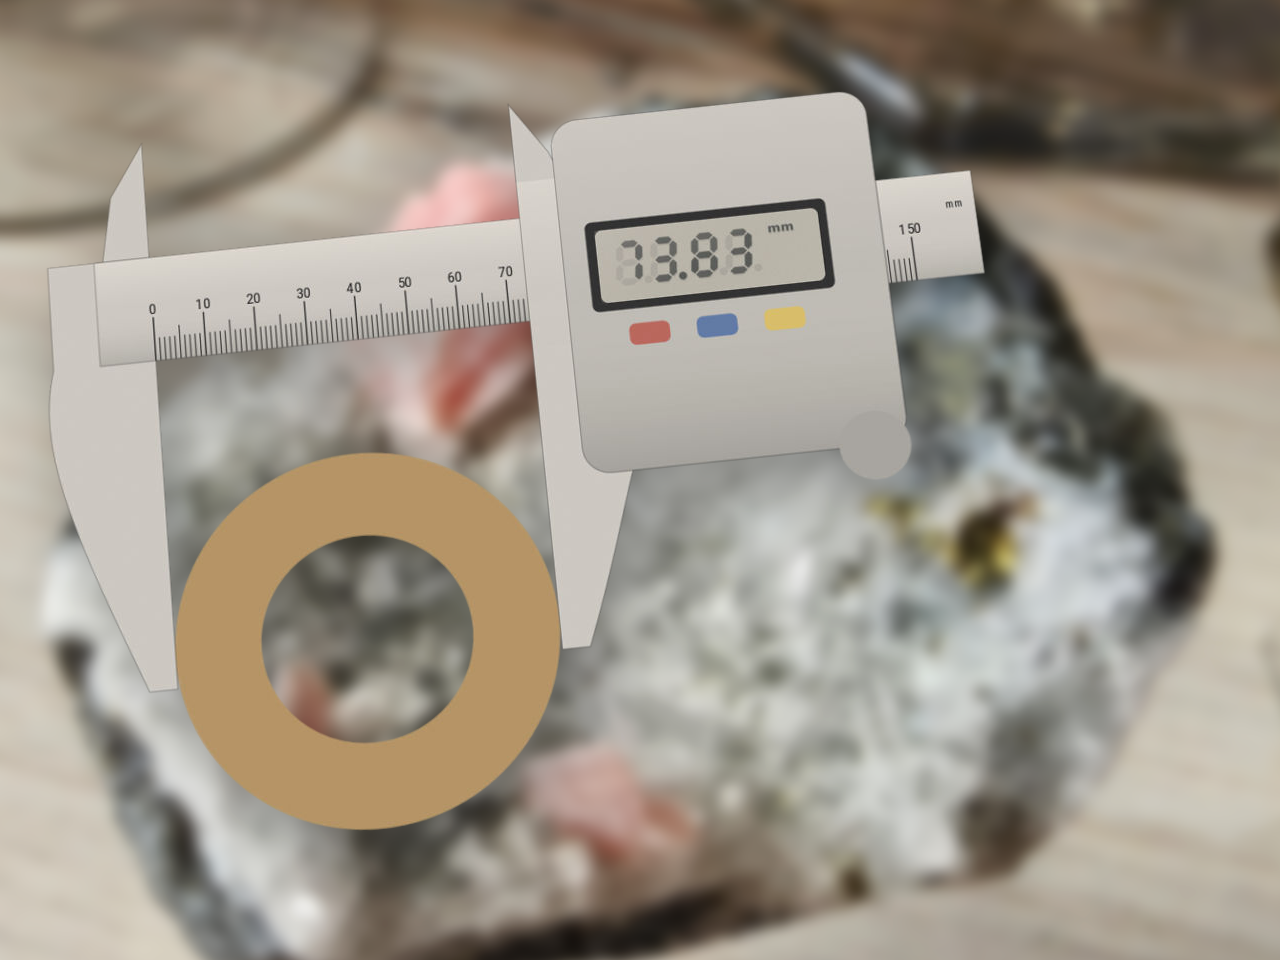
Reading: 73.83mm
